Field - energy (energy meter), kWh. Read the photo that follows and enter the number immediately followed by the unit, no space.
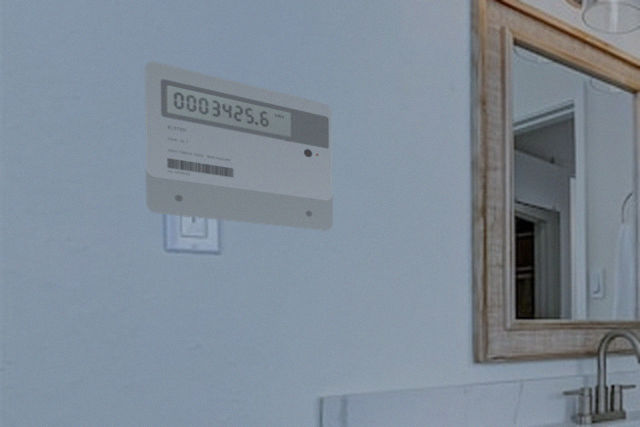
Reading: 3425.6kWh
